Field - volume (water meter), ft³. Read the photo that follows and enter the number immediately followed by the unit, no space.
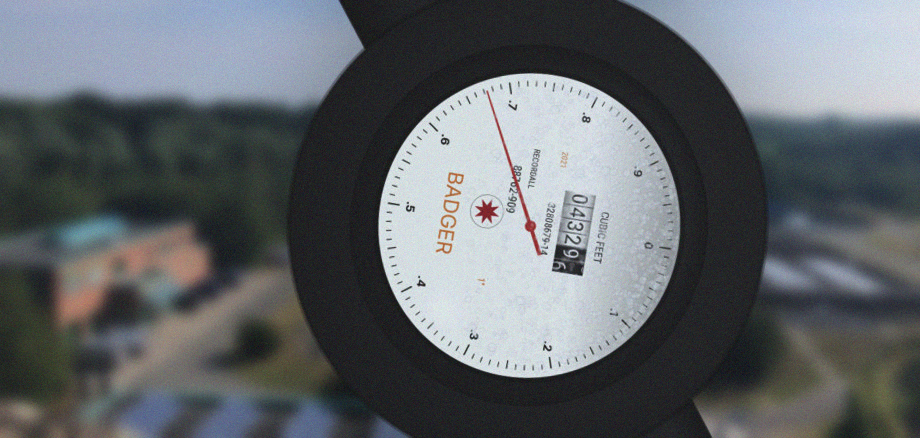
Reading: 43295.67ft³
